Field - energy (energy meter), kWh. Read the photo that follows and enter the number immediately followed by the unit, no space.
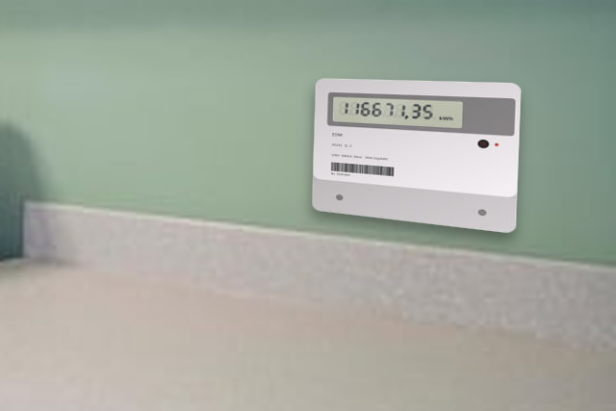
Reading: 116671.35kWh
